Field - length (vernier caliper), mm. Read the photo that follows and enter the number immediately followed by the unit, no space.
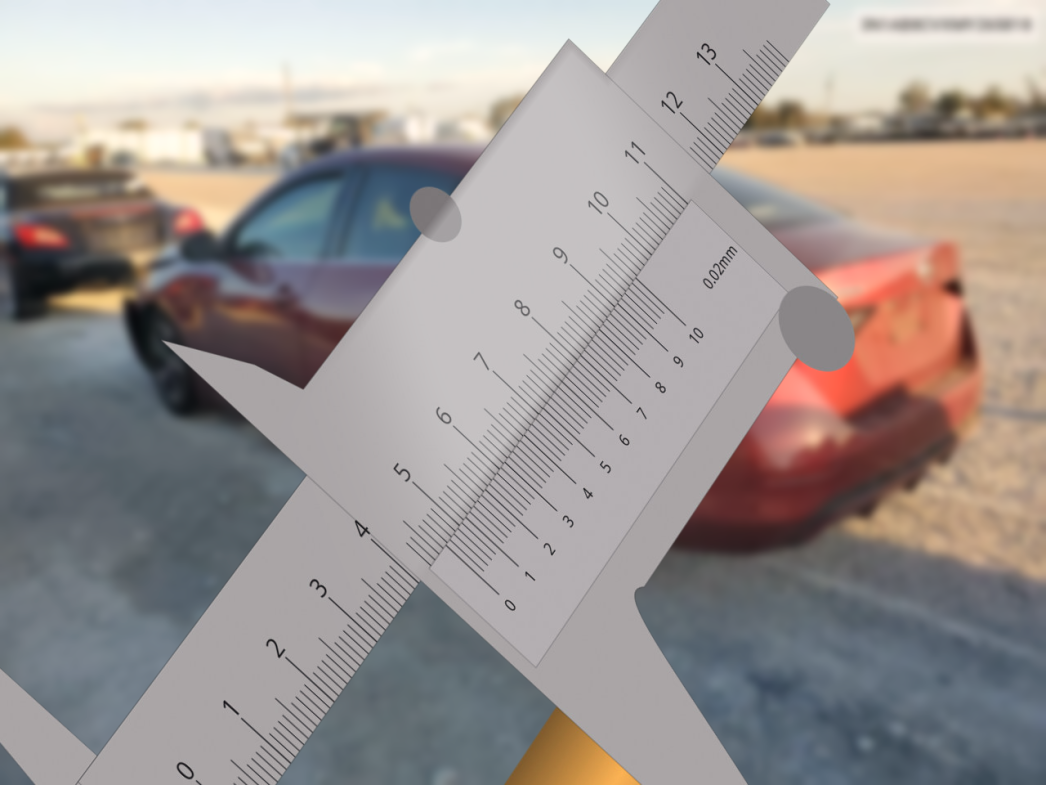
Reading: 46.6mm
